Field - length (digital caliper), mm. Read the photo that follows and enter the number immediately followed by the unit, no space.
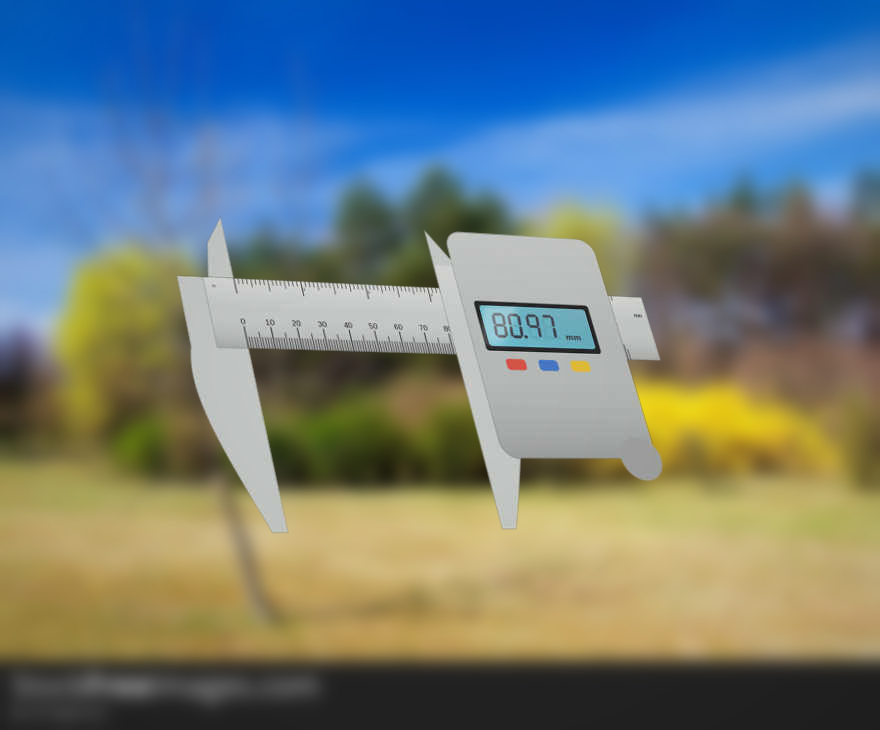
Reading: 80.97mm
